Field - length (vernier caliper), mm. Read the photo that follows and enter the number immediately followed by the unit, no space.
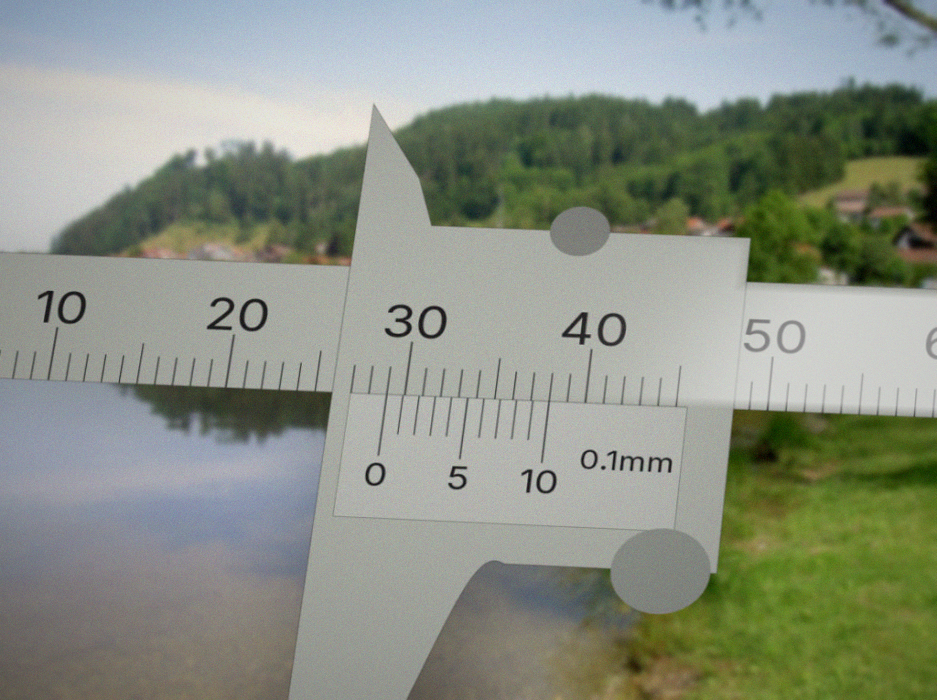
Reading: 29.0mm
